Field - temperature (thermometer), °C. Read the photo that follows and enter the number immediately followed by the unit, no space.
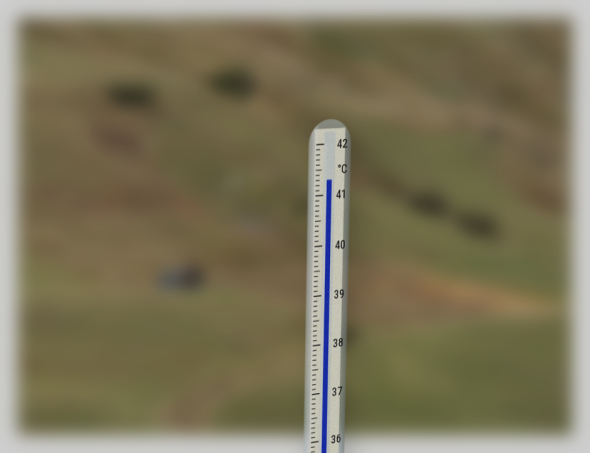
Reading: 41.3°C
